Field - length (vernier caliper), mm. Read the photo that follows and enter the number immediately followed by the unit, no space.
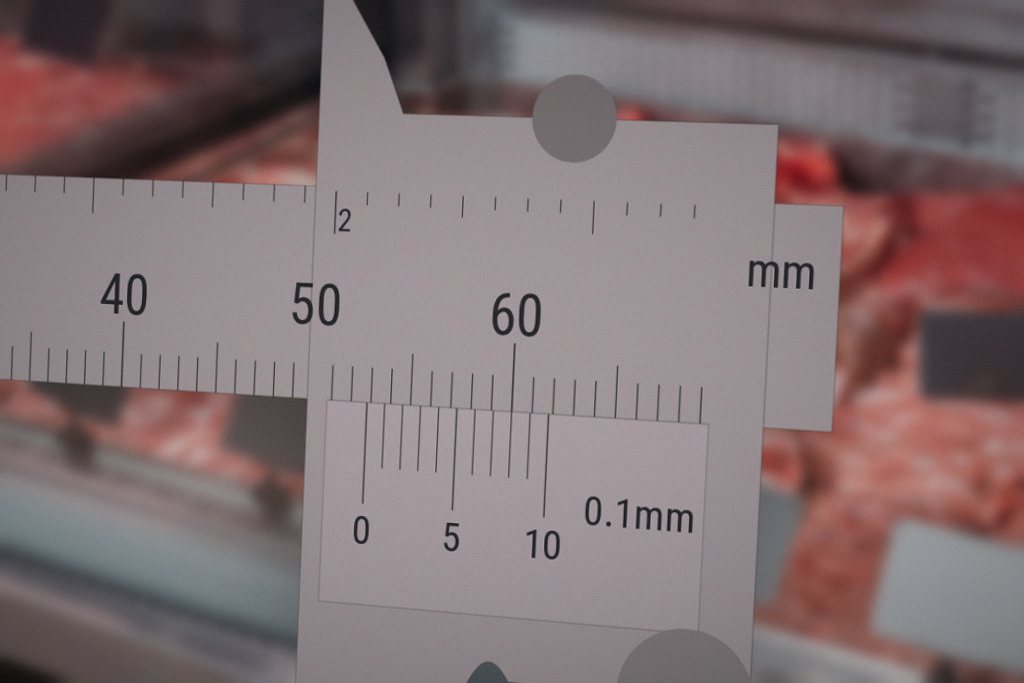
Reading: 52.8mm
